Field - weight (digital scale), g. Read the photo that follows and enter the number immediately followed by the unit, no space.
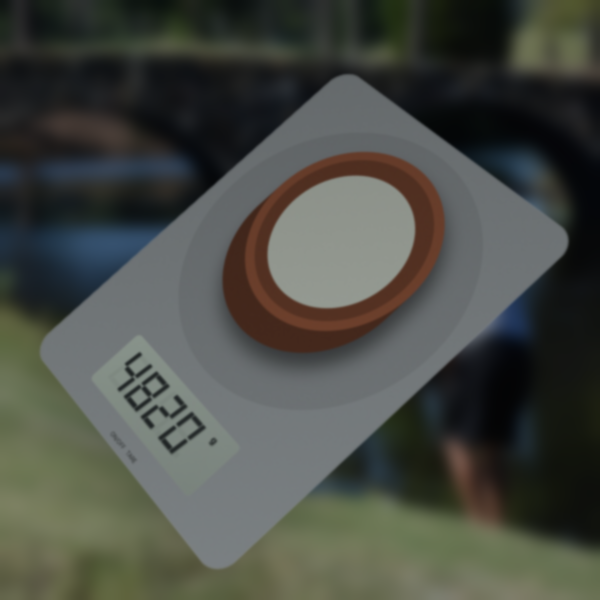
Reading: 4820g
